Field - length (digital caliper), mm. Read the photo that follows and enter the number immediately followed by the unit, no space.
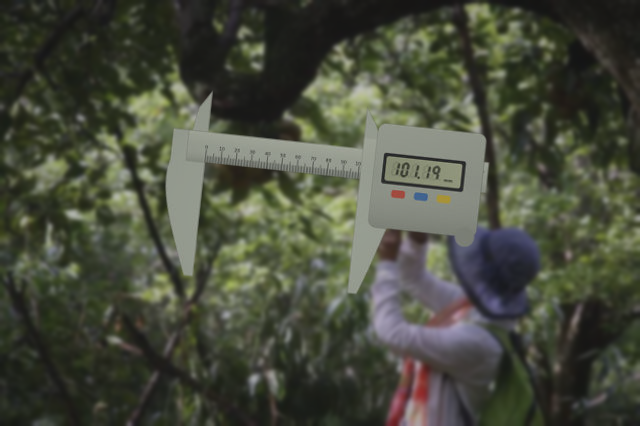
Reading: 101.19mm
